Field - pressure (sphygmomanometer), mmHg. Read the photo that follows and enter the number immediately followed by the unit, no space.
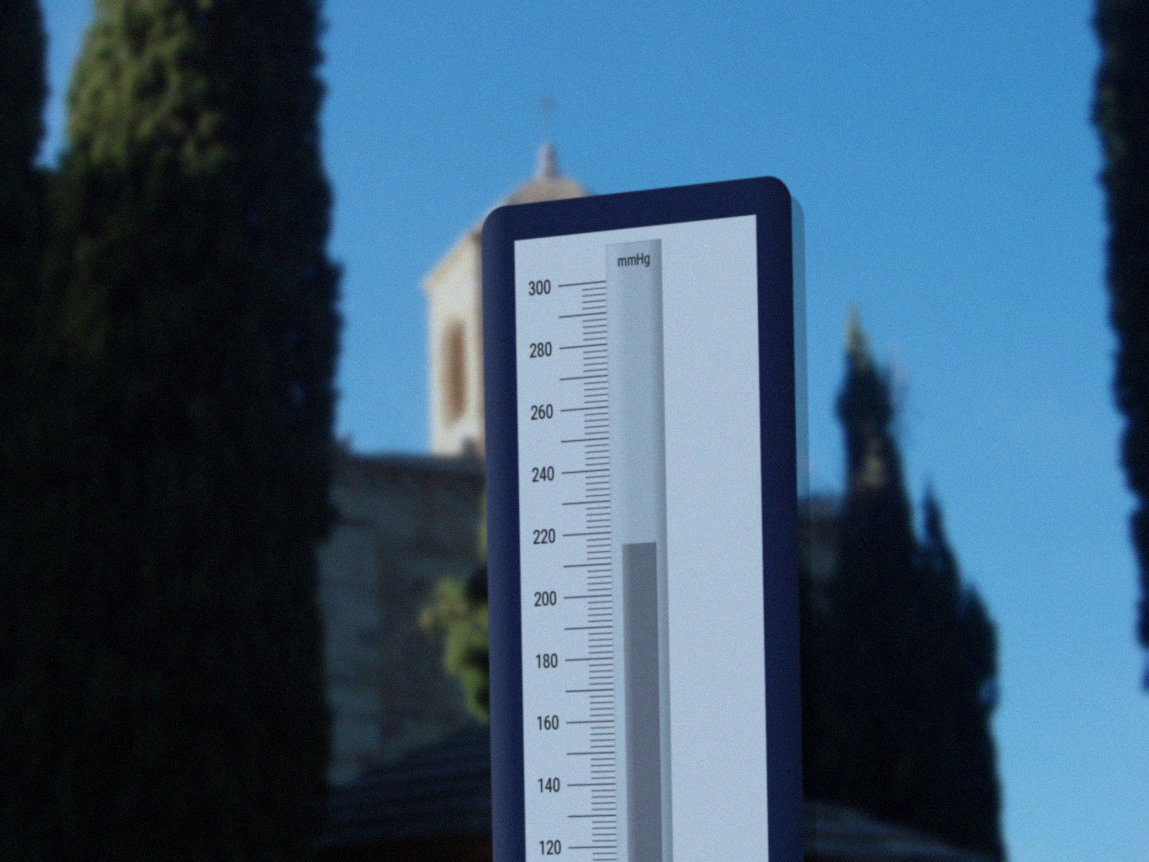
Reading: 216mmHg
